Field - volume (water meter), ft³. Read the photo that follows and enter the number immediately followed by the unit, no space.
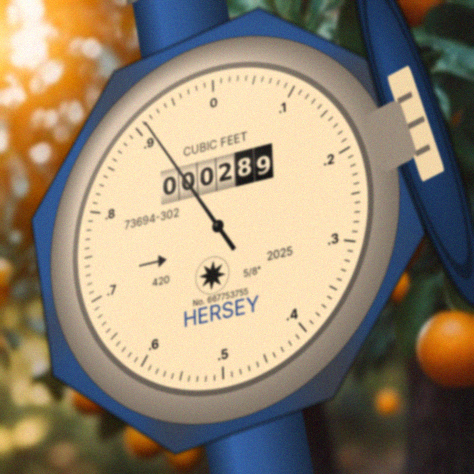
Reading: 288.91ft³
